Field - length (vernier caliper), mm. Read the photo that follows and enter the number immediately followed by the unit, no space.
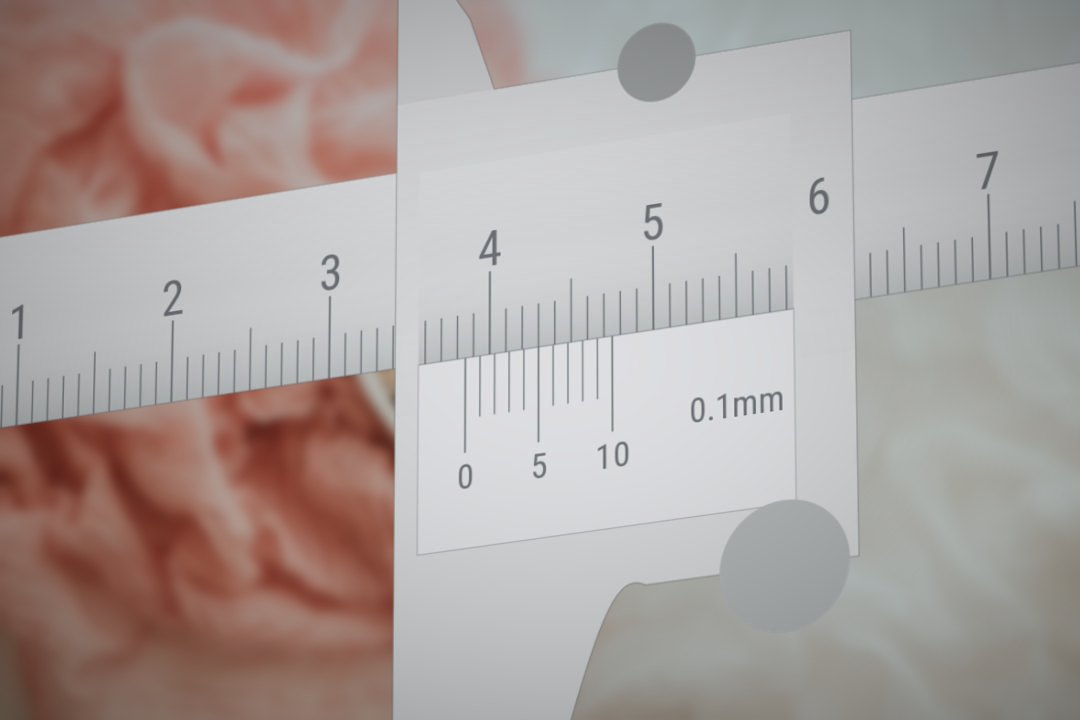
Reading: 38.5mm
